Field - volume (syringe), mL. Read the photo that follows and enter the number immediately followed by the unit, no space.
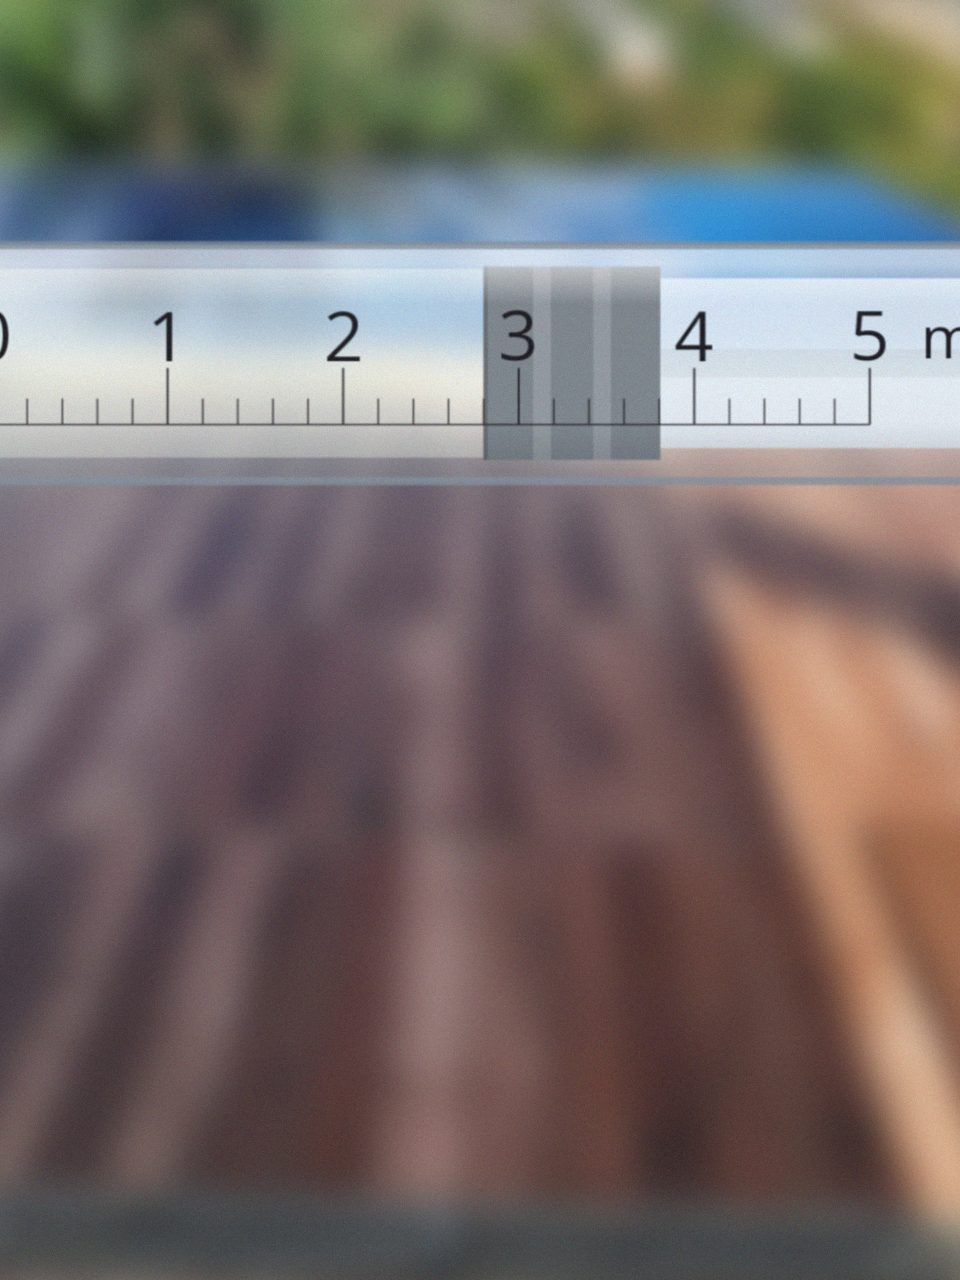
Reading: 2.8mL
